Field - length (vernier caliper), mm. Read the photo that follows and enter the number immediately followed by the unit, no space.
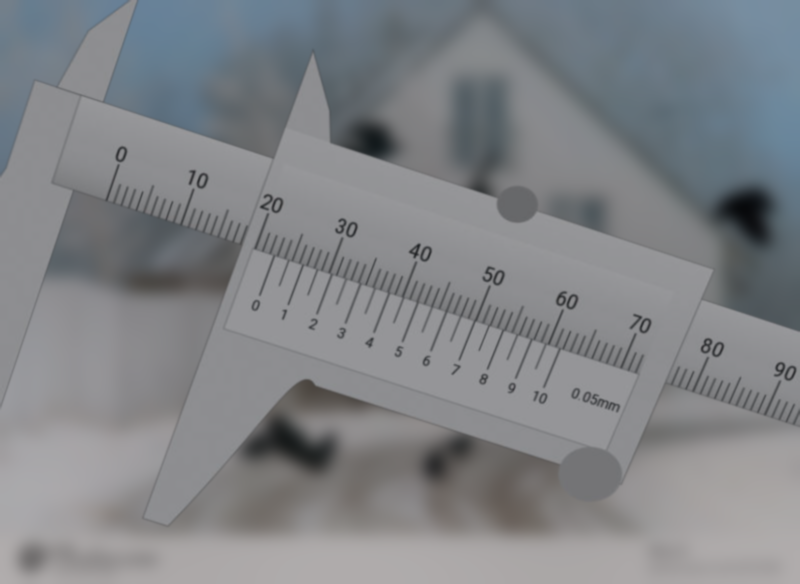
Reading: 22.6mm
